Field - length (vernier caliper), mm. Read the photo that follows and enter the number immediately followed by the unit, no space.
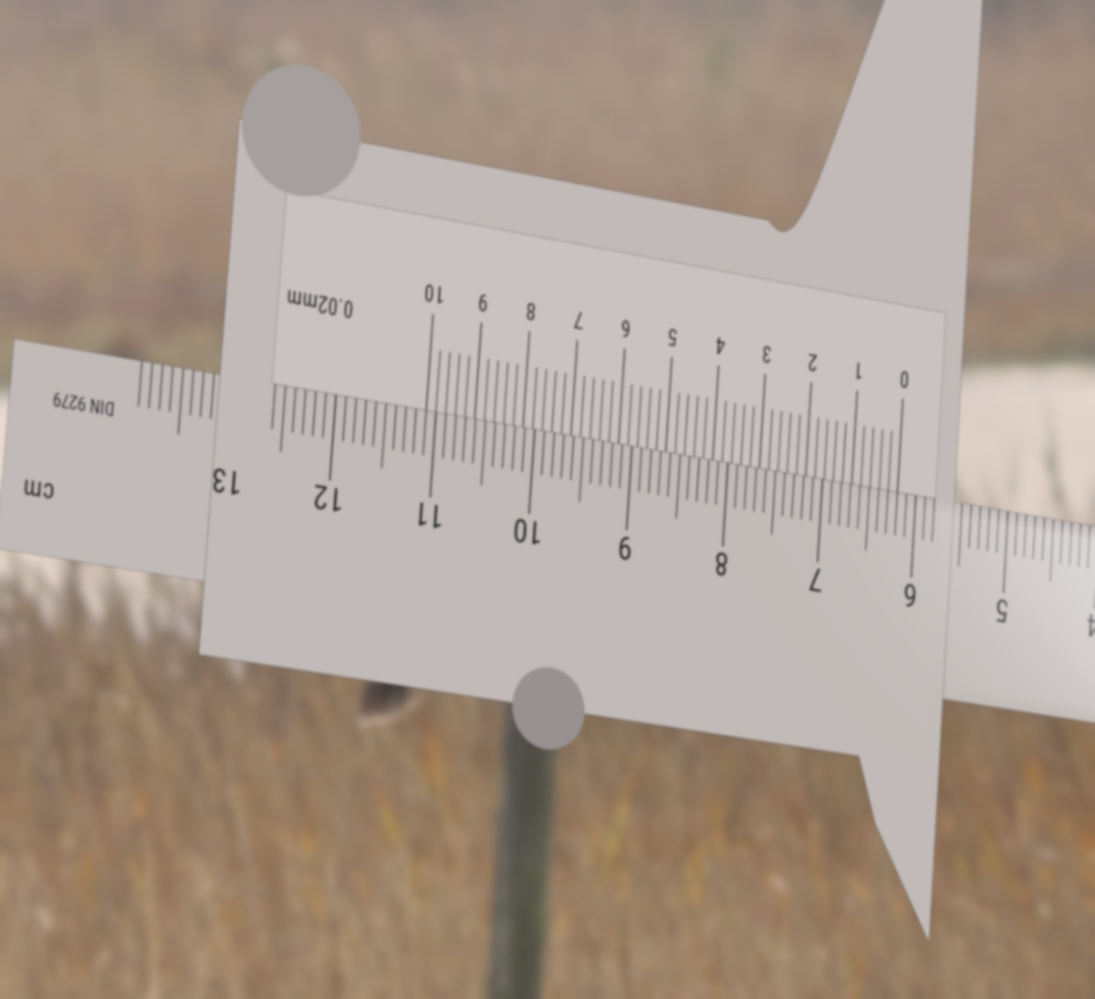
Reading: 62.0mm
